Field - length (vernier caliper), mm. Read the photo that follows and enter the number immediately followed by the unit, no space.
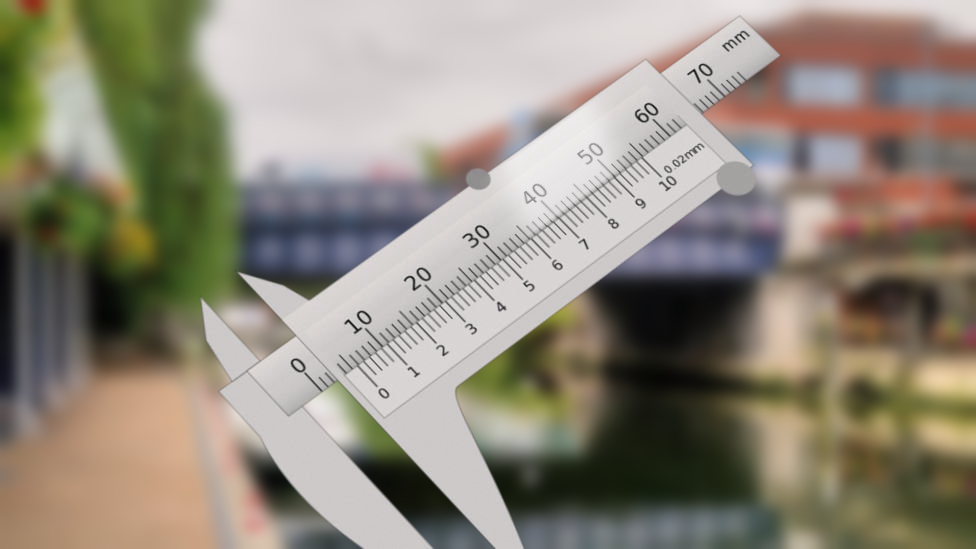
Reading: 5.8mm
